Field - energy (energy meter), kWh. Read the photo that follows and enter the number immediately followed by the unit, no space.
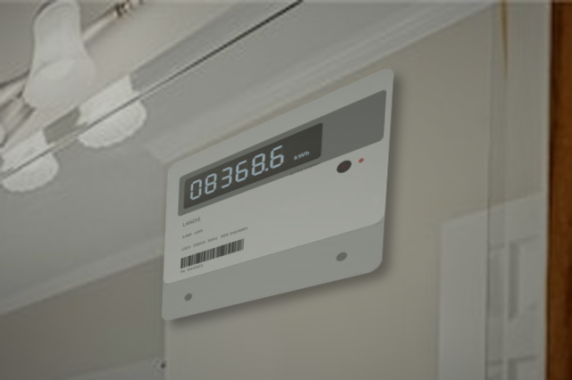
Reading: 8368.6kWh
